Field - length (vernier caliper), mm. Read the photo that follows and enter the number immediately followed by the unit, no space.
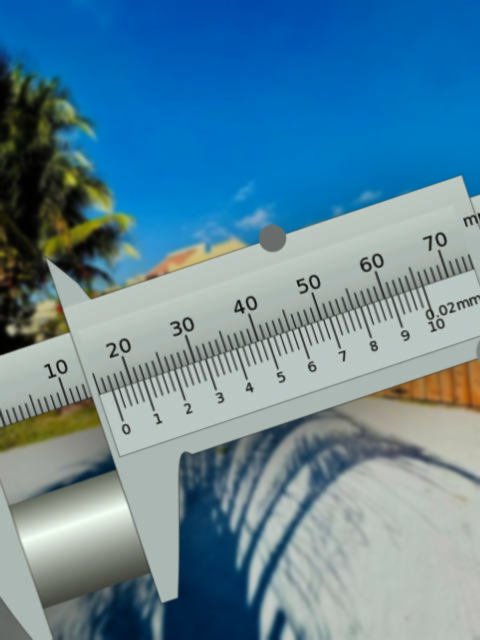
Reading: 17.0mm
